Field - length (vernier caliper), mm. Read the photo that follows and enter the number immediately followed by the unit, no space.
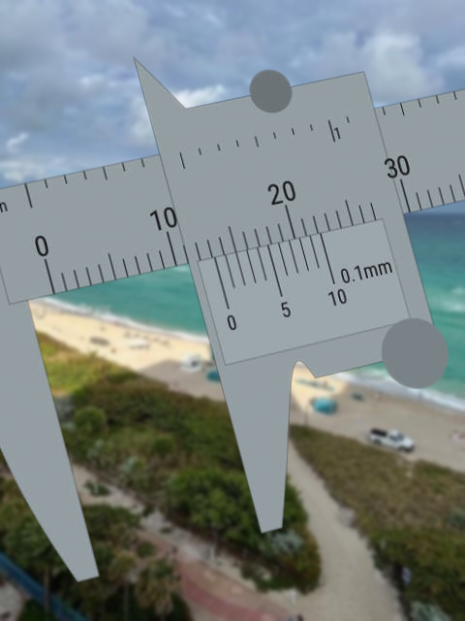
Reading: 13.2mm
